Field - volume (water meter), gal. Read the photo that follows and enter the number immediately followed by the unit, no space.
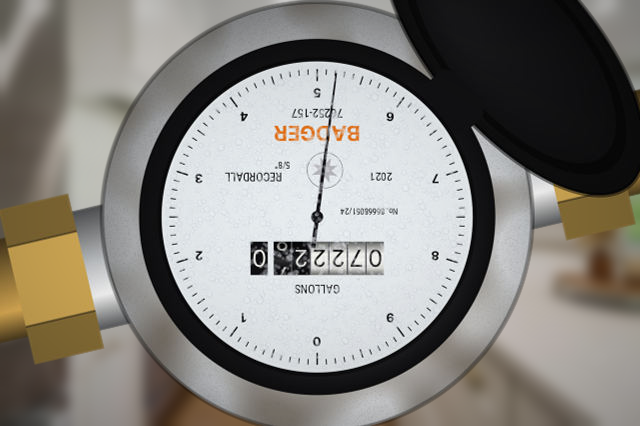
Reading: 722275.2gal
